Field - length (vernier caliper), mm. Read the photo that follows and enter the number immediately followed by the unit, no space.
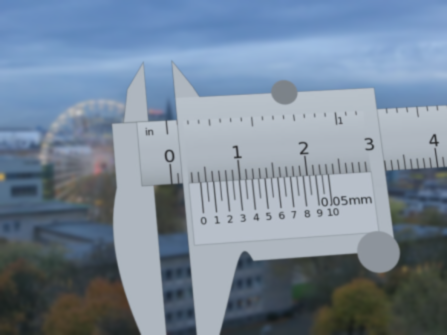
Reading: 4.2mm
